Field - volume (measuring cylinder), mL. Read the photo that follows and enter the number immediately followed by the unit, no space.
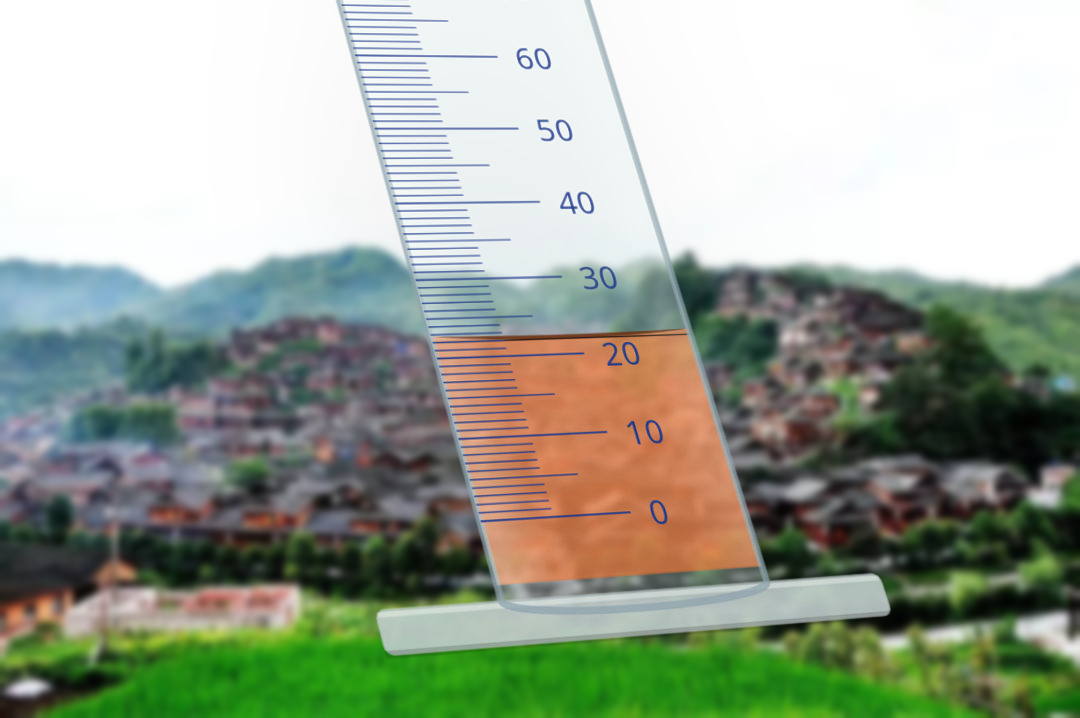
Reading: 22mL
